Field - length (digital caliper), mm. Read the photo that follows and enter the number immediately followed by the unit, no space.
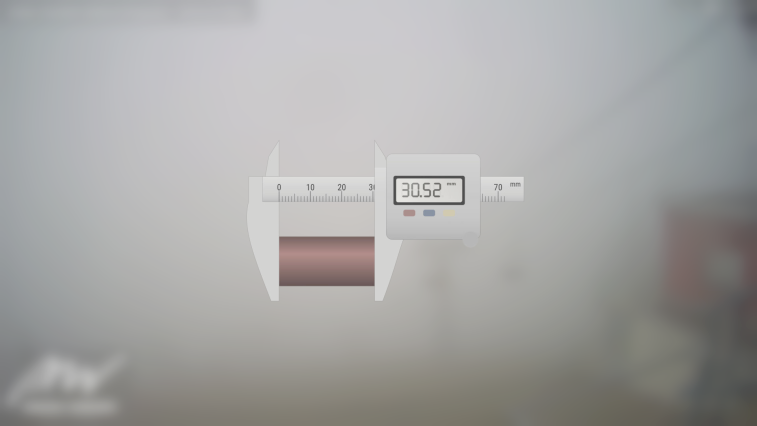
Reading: 30.52mm
